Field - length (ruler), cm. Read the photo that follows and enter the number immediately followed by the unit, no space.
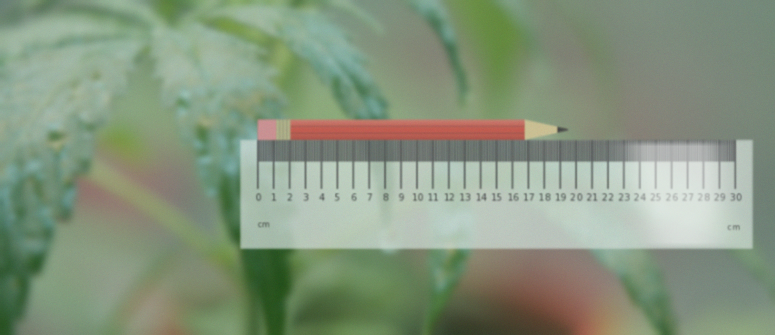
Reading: 19.5cm
